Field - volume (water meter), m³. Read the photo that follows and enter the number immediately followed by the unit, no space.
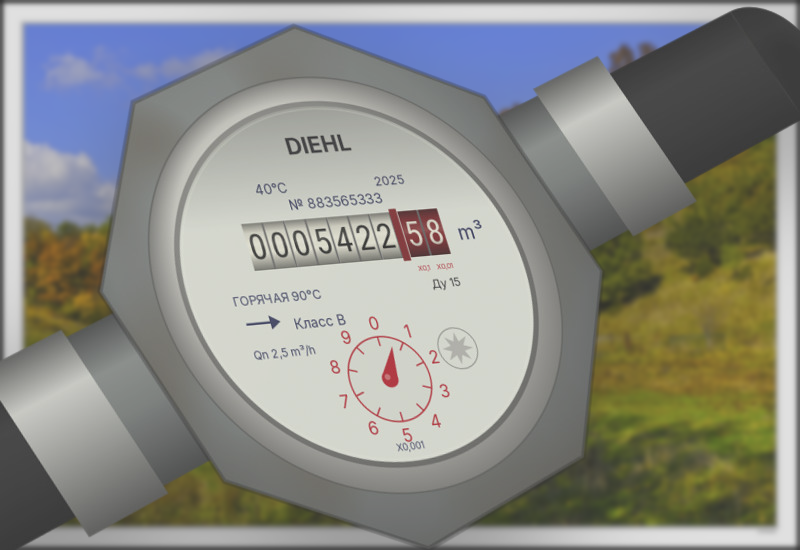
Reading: 5422.580m³
